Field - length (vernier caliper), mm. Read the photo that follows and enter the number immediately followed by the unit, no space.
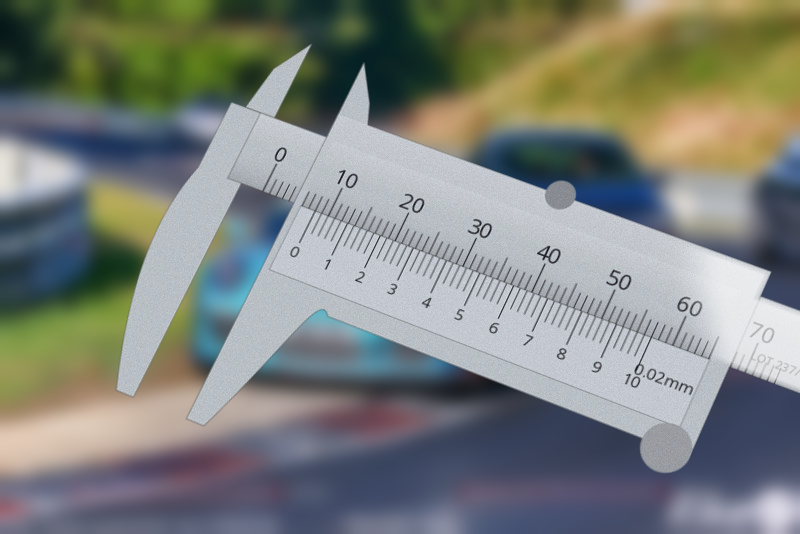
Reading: 8.0mm
